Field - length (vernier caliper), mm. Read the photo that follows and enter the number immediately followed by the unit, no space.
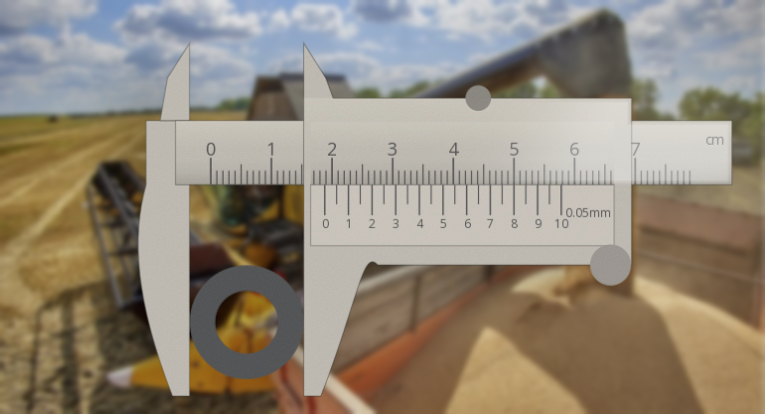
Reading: 18.8mm
